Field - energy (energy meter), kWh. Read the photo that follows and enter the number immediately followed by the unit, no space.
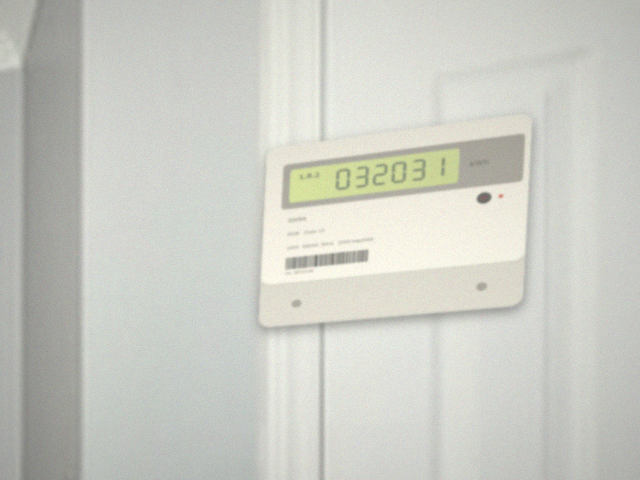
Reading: 32031kWh
